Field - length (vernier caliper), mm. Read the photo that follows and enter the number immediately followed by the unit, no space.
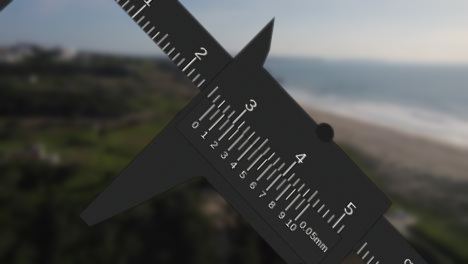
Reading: 26.4mm
